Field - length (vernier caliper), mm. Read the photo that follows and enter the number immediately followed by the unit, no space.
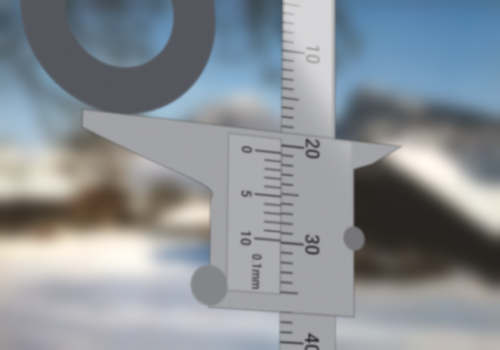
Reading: 20.8mm
